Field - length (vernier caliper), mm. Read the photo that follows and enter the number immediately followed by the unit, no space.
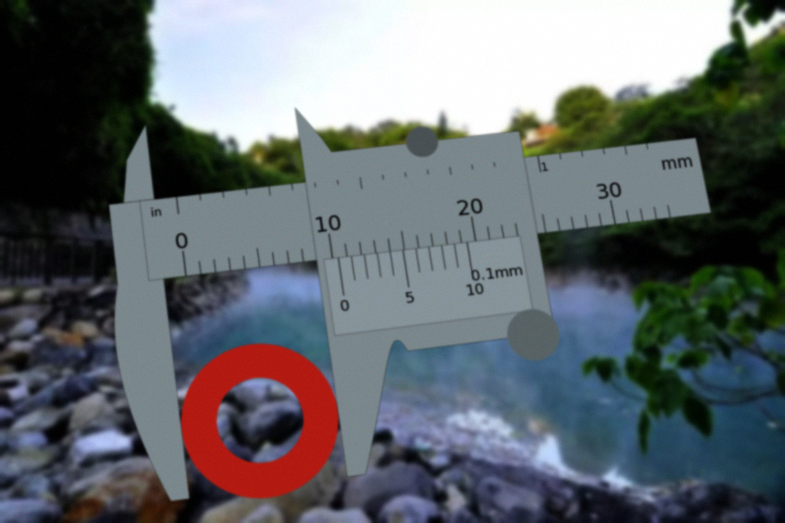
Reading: 10.4mm
